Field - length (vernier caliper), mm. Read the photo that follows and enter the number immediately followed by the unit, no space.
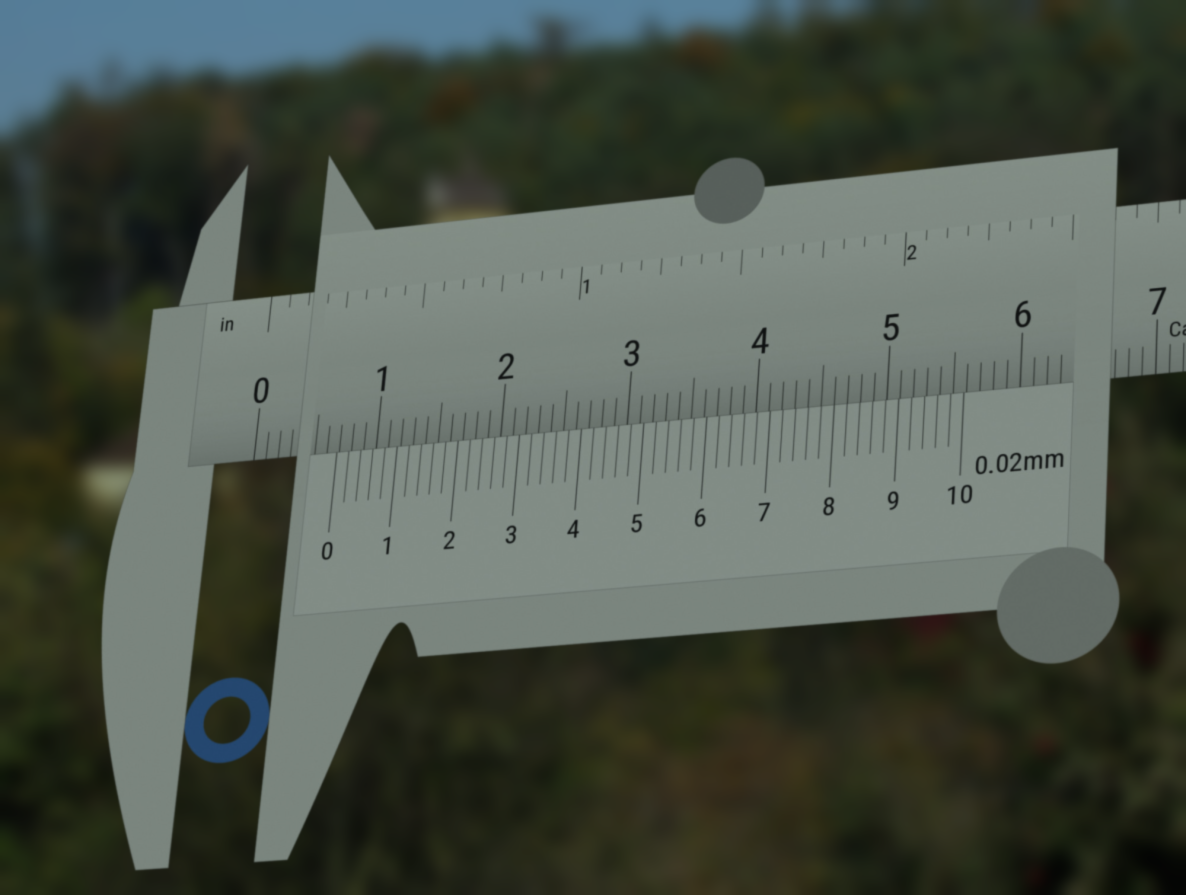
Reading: 6.8mm
